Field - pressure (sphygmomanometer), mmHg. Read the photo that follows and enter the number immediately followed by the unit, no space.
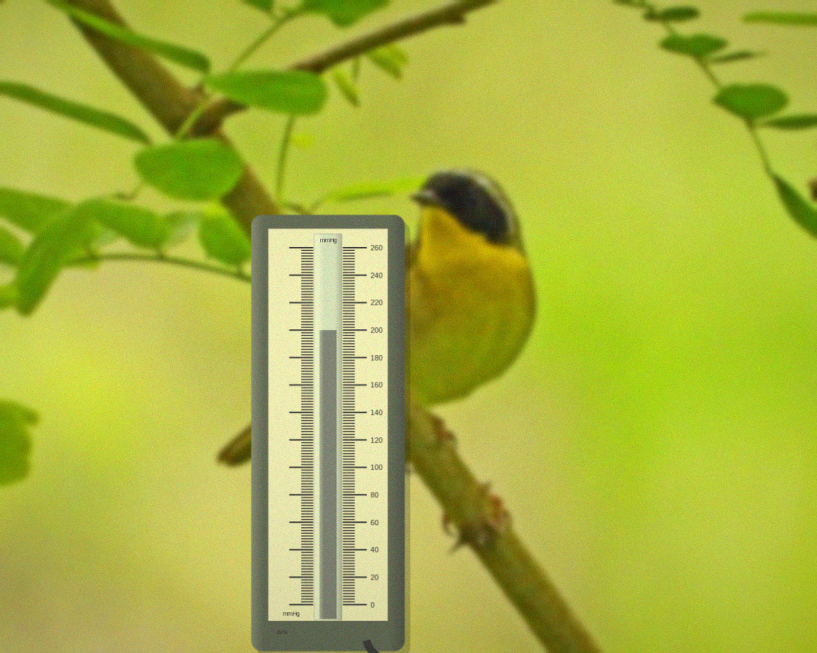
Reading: 200mmHg
